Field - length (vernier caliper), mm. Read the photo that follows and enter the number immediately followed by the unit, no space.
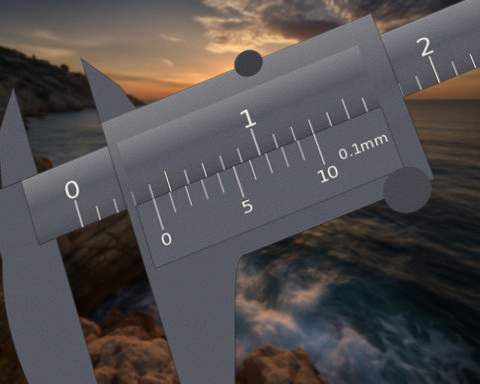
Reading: 4.0mm
